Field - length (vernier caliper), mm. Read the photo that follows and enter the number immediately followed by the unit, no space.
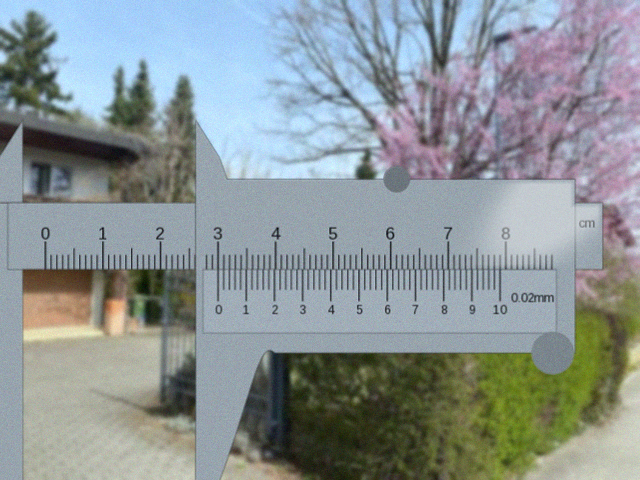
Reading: 30.0mm
